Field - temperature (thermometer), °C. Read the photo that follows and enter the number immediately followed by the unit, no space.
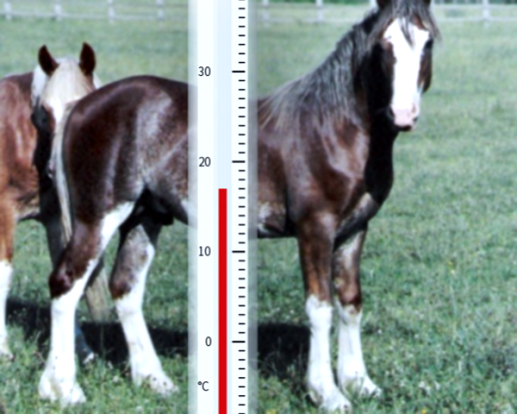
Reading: 17°C
